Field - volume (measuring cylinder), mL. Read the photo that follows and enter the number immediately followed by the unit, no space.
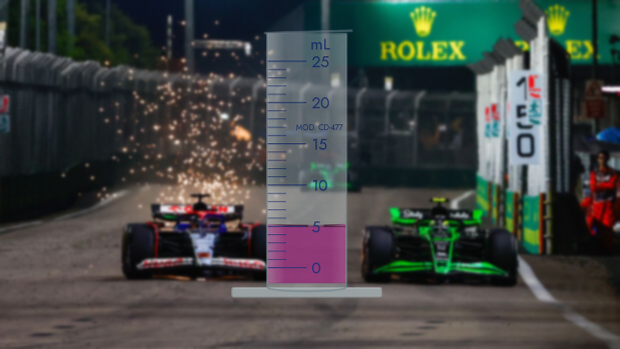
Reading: 5mL
